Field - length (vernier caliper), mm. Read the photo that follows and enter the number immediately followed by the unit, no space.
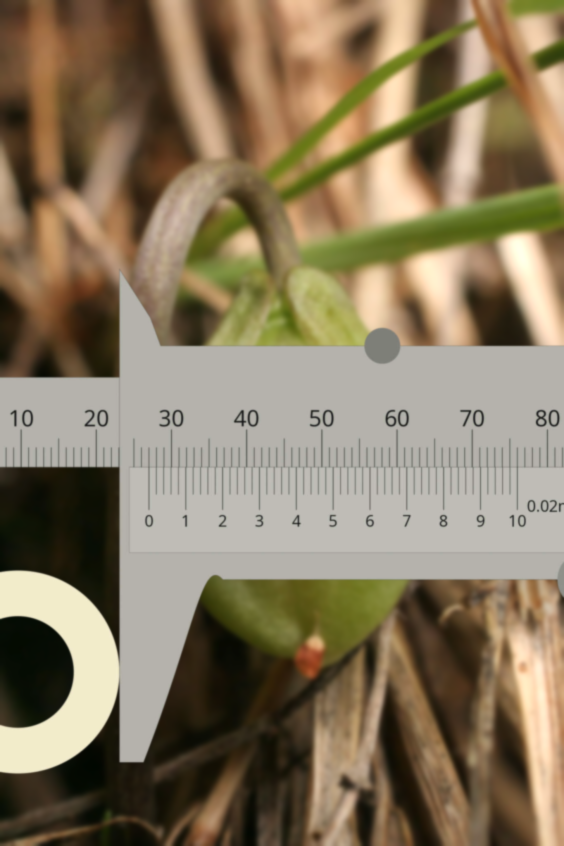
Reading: 27.0mm
